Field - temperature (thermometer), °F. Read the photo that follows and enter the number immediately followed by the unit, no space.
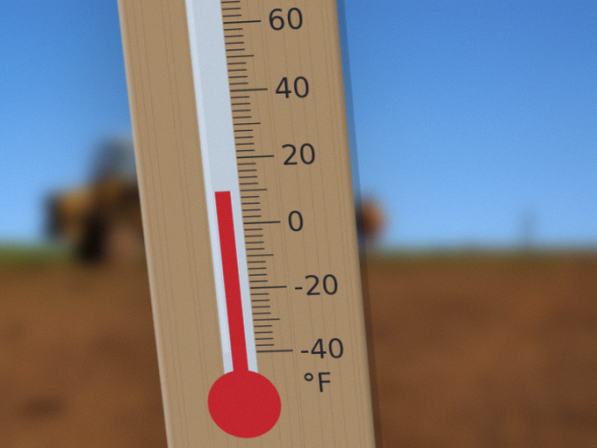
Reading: 10°F
